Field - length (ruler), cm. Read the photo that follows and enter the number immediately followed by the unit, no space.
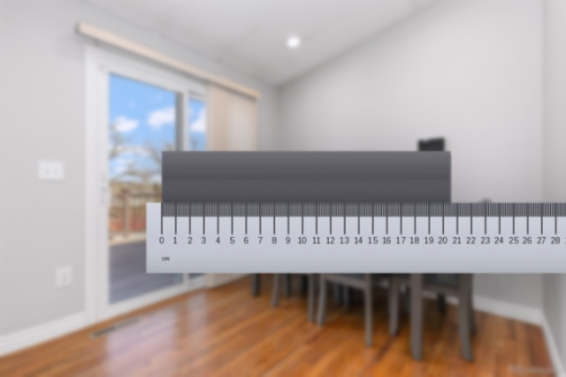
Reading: 20.5cm
